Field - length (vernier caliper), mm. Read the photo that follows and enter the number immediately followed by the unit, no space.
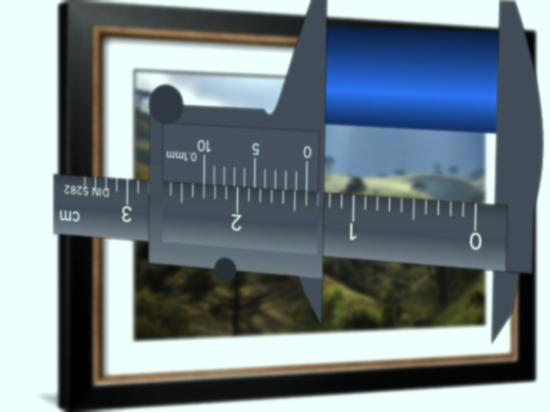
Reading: 14.0mm
